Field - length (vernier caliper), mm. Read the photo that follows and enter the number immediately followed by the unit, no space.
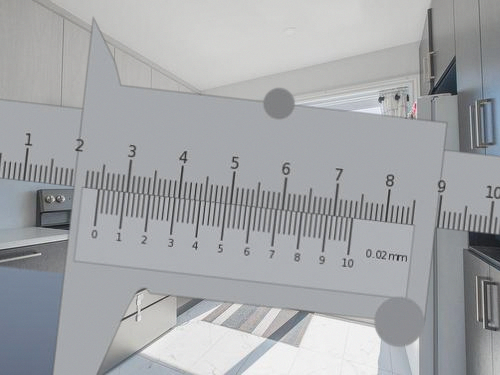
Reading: 24.5mm
